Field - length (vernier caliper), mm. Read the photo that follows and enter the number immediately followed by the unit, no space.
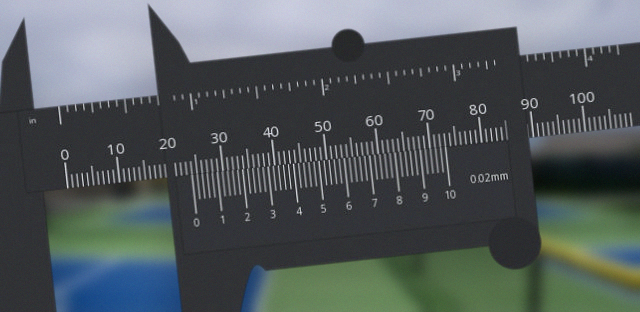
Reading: 24.0mm
